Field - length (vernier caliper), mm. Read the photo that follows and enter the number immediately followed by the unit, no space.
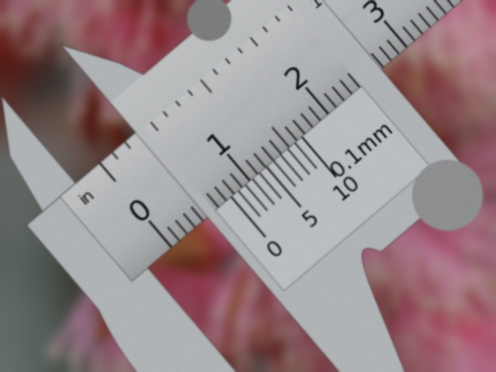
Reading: 7.6mm
